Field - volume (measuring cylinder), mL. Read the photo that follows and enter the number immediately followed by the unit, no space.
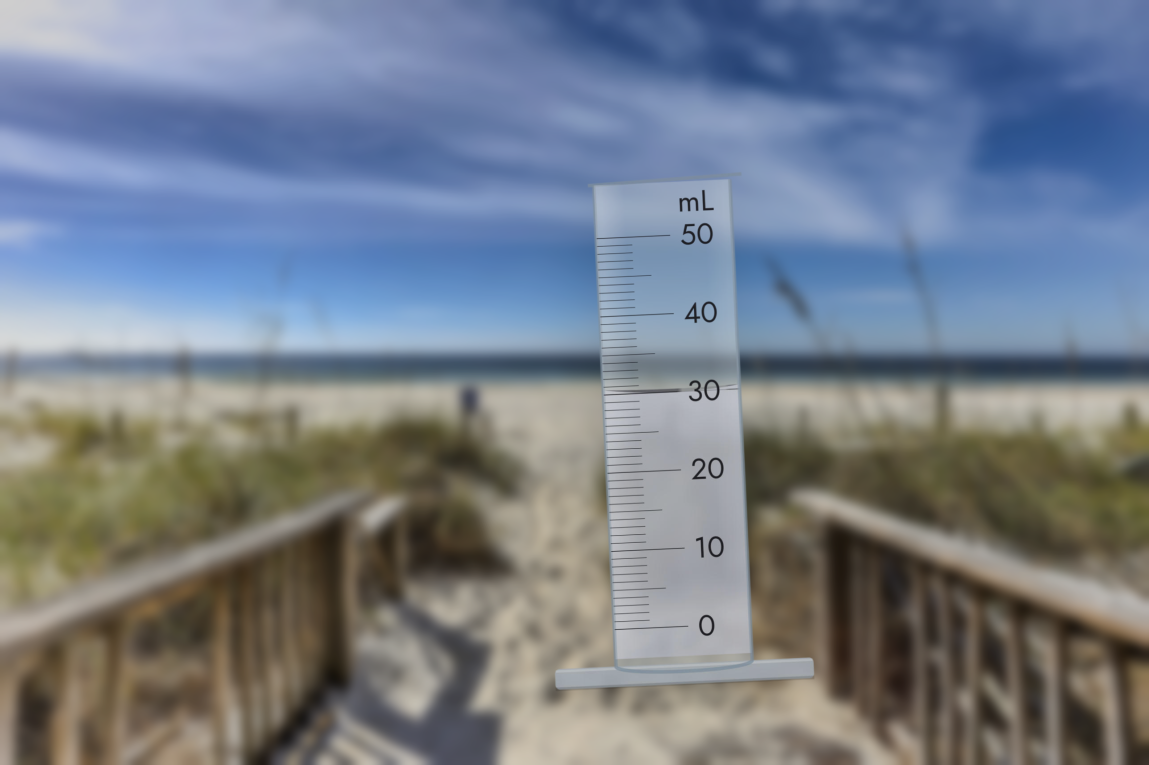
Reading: 30mL
